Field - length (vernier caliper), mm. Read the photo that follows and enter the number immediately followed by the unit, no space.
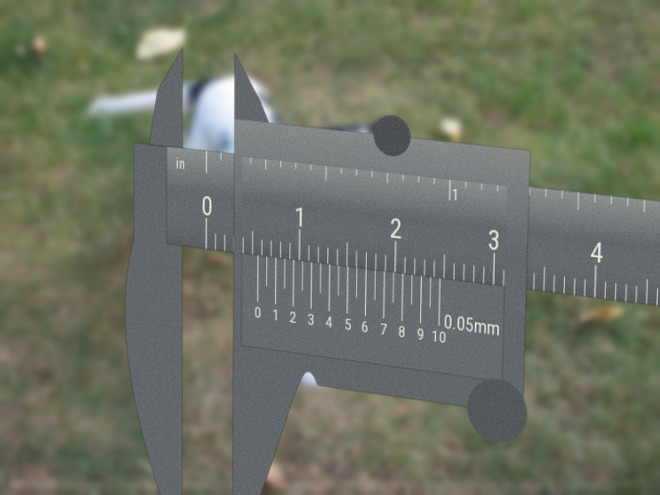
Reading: 5.6mm
